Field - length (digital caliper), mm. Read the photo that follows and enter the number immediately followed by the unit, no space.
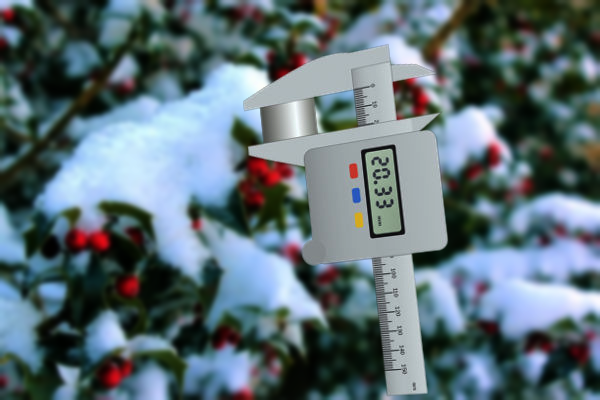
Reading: 20.33mm
